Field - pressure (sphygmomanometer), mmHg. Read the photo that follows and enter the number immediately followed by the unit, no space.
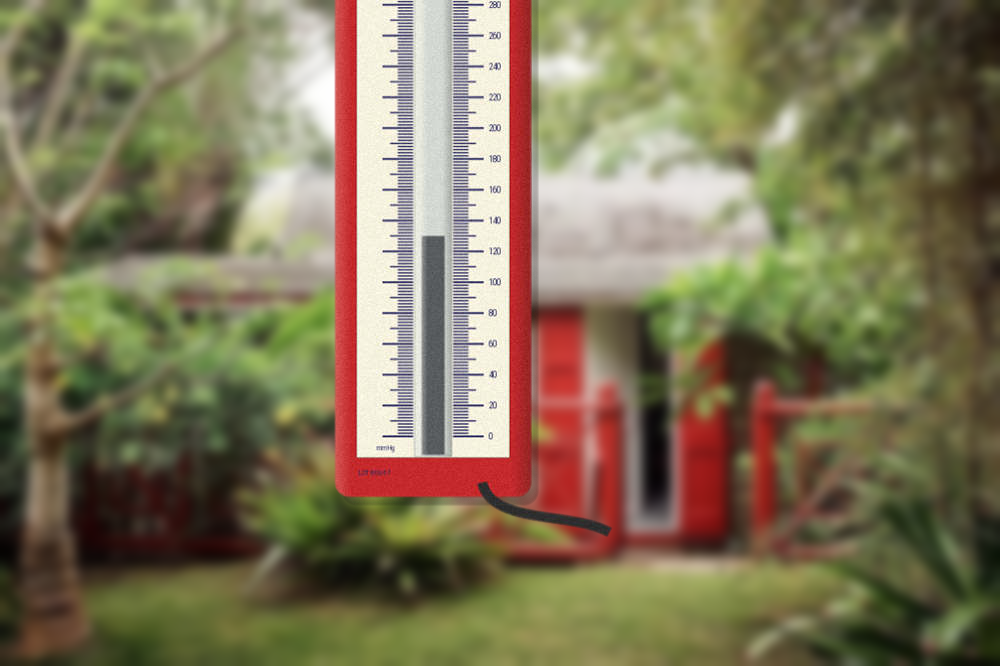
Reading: 130mmHg
